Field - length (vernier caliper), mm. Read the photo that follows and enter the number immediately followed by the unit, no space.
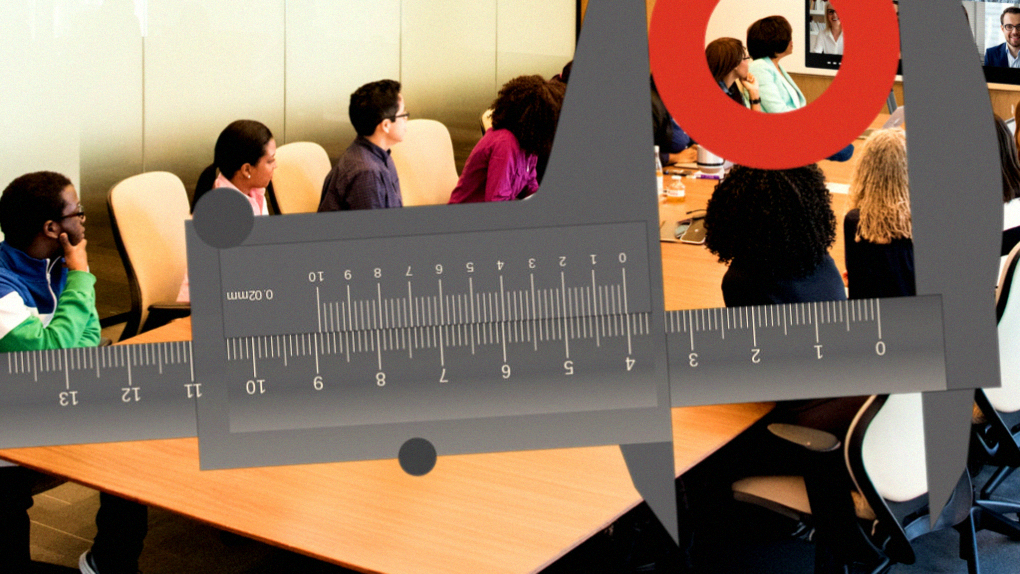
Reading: 40.2mm
